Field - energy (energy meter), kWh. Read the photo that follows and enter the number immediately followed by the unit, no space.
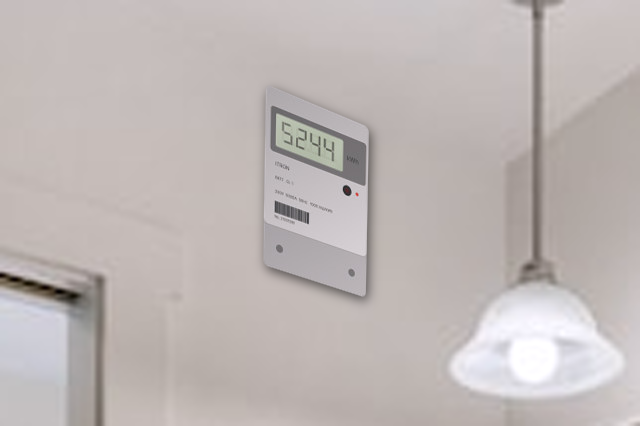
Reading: 5244kWh
